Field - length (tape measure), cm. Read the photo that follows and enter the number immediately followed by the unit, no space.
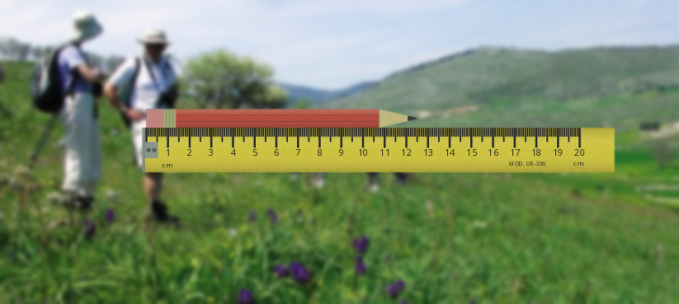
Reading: 12.5cm
